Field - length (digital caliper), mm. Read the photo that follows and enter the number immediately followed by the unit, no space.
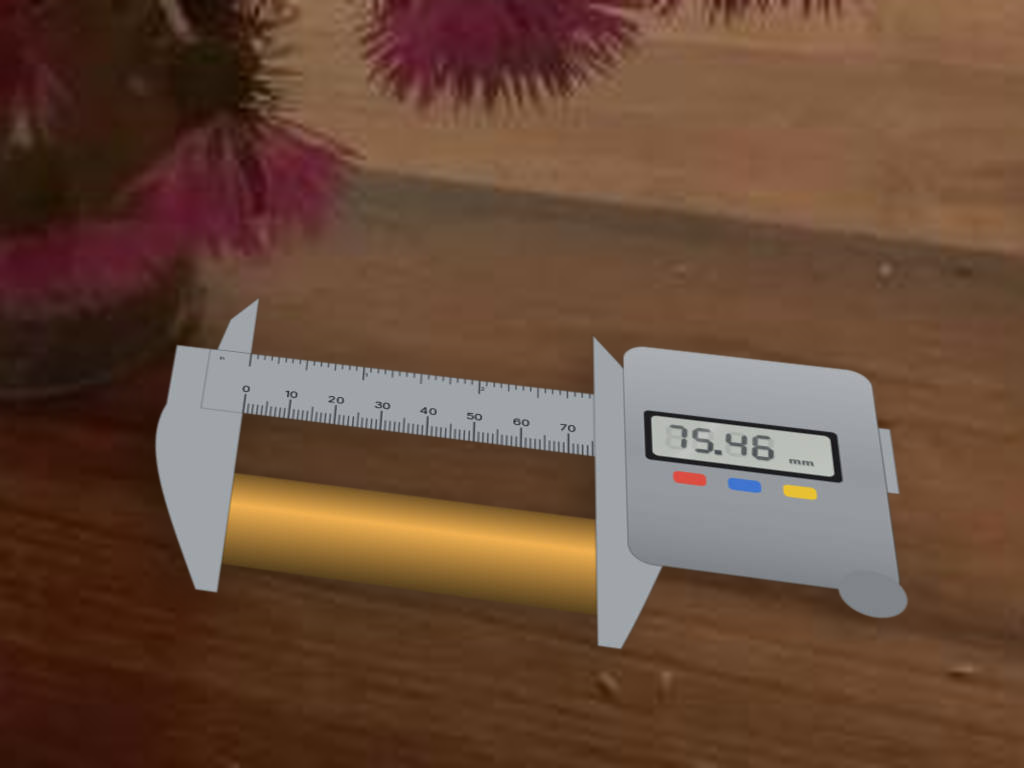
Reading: 75.46mm
